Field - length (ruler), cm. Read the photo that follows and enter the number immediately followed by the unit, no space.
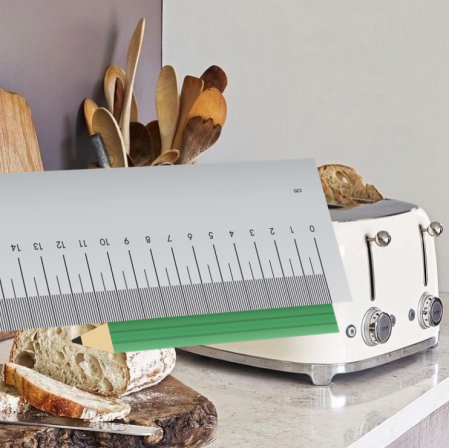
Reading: 12.5cm
